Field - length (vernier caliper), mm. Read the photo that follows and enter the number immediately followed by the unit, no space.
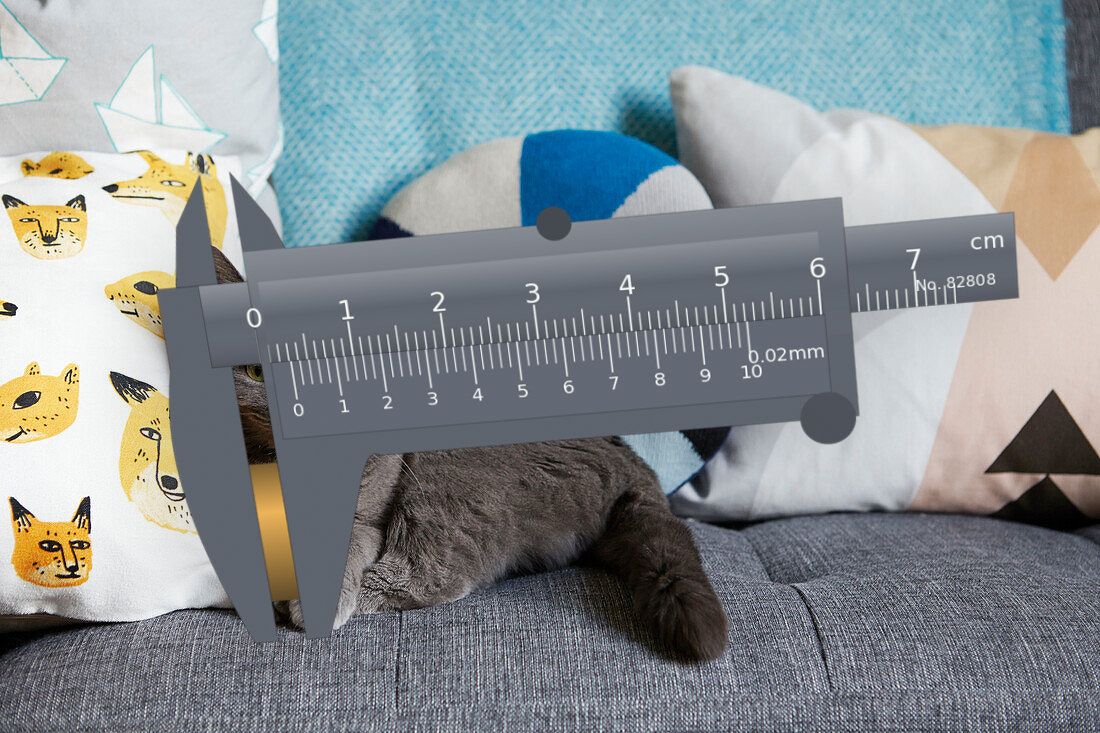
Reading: 3.2mm
